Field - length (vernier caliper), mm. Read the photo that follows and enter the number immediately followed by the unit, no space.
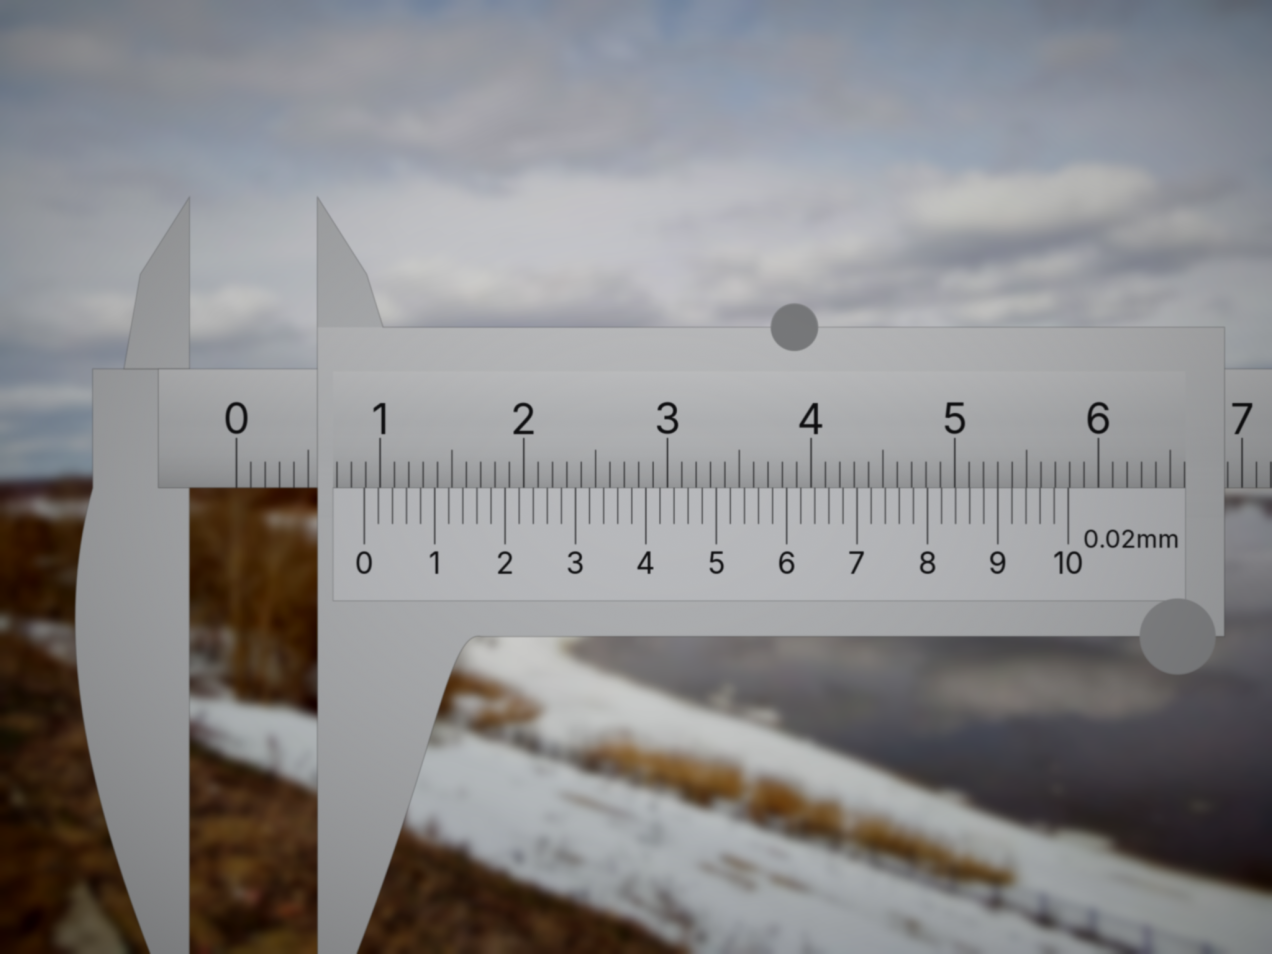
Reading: 8.9mm
